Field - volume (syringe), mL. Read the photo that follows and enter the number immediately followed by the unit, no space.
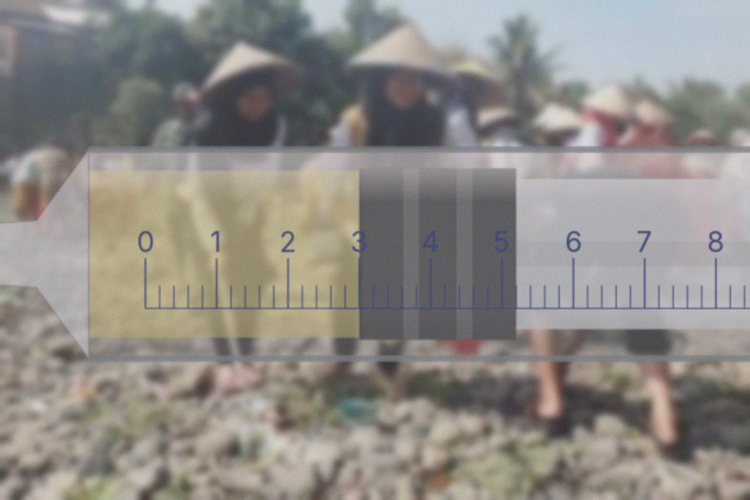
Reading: 3mL
